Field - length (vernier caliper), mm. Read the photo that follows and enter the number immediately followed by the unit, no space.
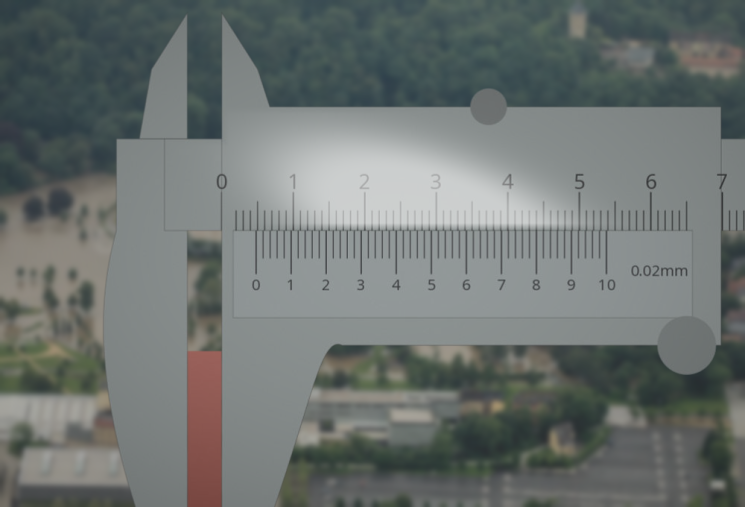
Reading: 4.8mm
